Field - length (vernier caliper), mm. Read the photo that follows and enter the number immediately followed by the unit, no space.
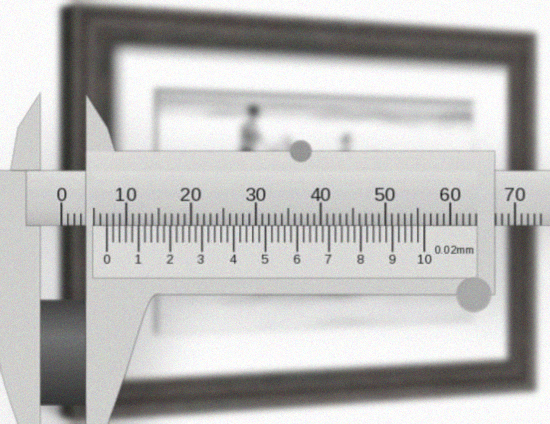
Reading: 7.0mm
